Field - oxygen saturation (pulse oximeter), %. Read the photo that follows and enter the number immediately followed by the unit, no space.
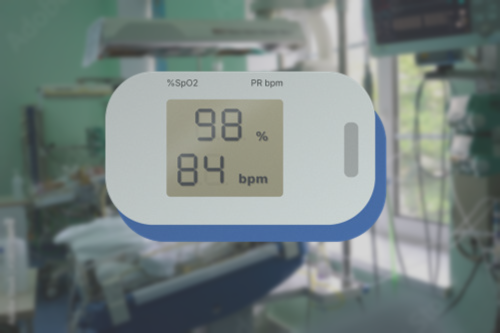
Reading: 98%
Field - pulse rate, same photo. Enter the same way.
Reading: 84bpm
